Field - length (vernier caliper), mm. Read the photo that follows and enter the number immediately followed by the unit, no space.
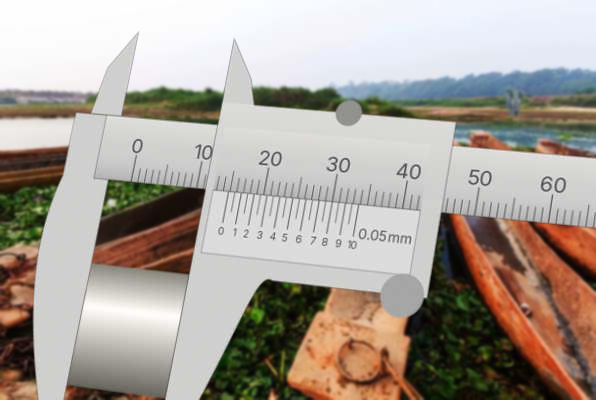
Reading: 14.8mm
